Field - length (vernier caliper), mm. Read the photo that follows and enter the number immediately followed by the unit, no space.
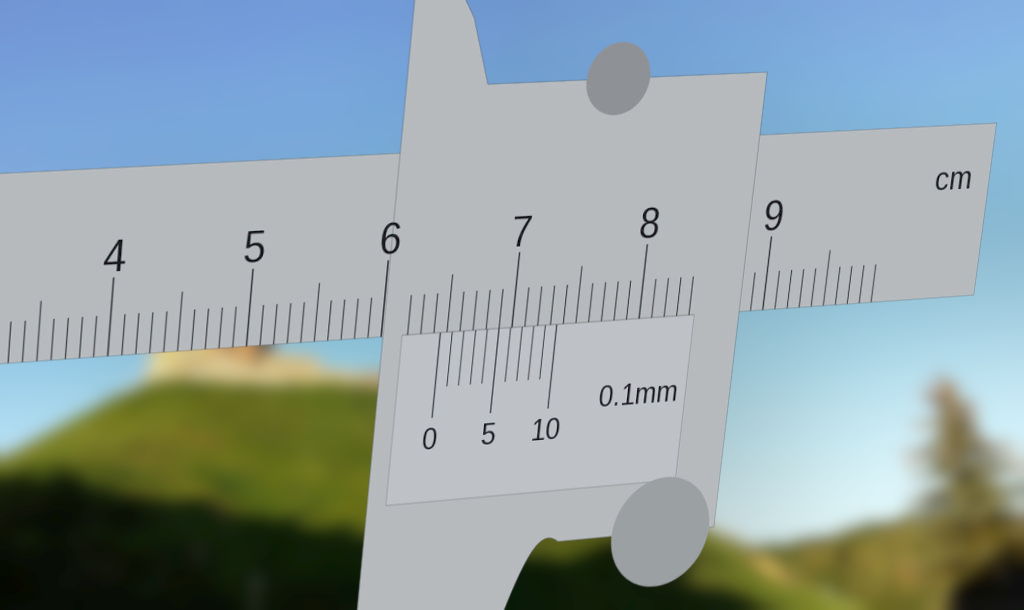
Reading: 64.5mm
